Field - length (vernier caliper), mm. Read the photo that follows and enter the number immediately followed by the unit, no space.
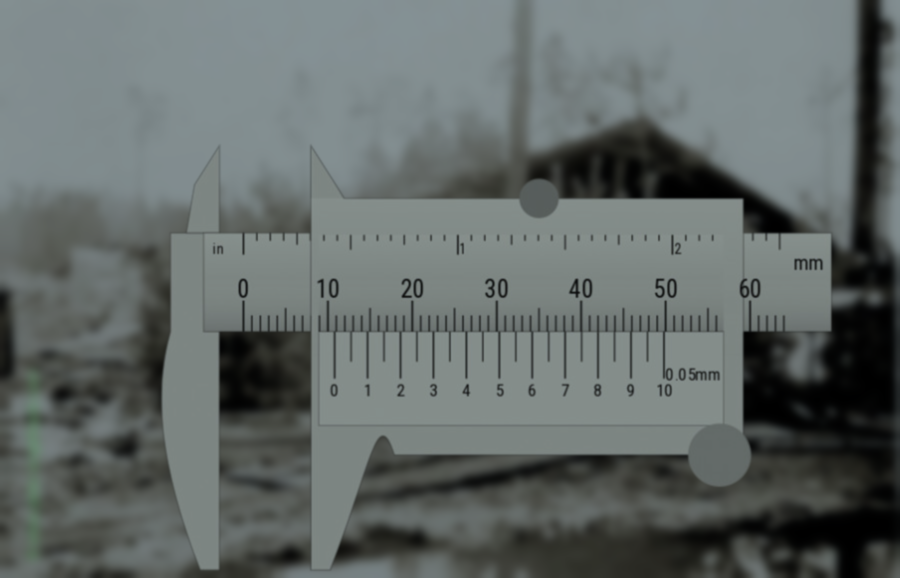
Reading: 10.8mm
